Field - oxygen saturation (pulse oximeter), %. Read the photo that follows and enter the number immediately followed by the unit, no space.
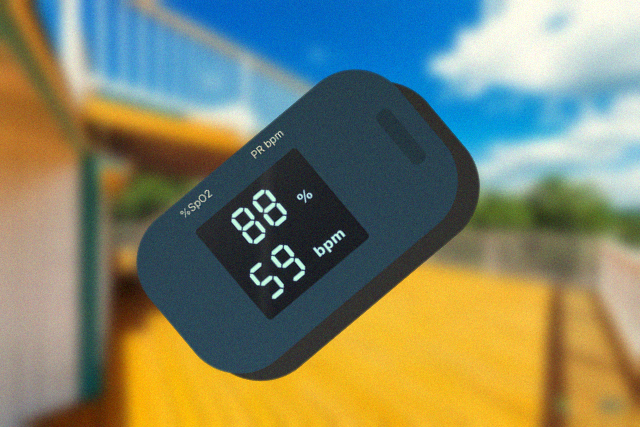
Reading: 88%
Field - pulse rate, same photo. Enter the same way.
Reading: 59bpm
